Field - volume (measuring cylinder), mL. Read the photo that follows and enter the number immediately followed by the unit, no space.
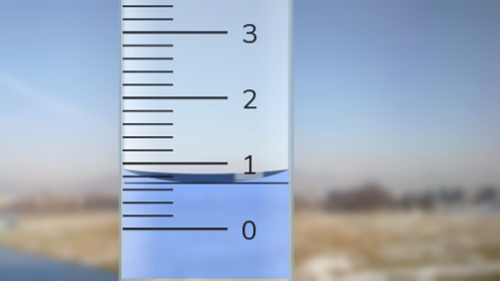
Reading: 0.7mL
